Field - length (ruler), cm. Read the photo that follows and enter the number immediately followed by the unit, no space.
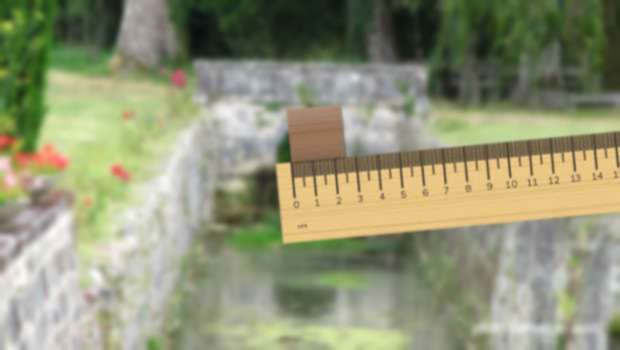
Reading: 2.5cm
